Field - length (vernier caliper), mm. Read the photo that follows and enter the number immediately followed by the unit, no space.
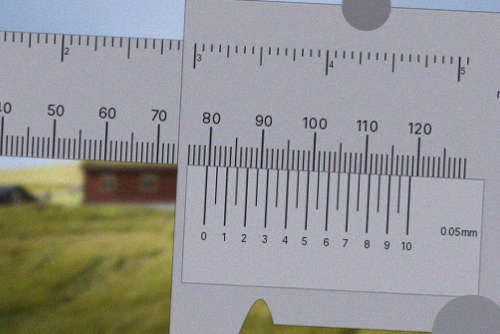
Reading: 79.6mm
